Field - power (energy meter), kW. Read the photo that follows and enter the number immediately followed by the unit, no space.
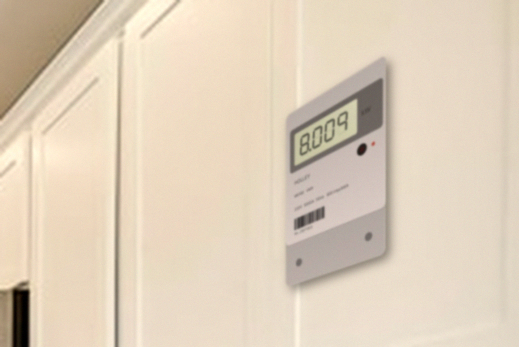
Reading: 8.009kW
